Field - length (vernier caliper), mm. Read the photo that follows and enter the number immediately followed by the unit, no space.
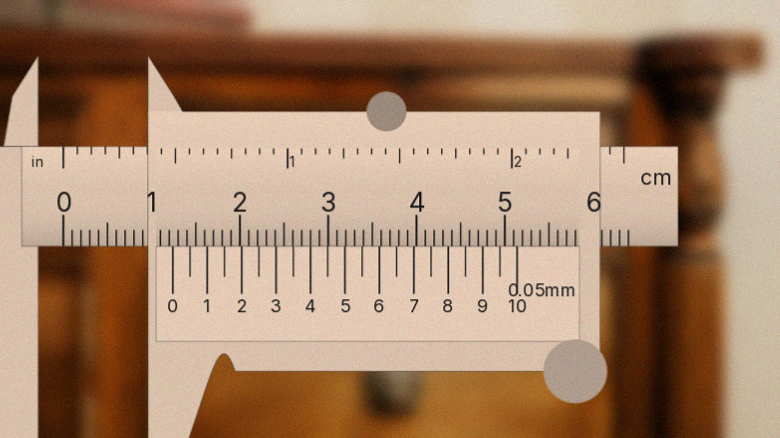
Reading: 12.4mm
